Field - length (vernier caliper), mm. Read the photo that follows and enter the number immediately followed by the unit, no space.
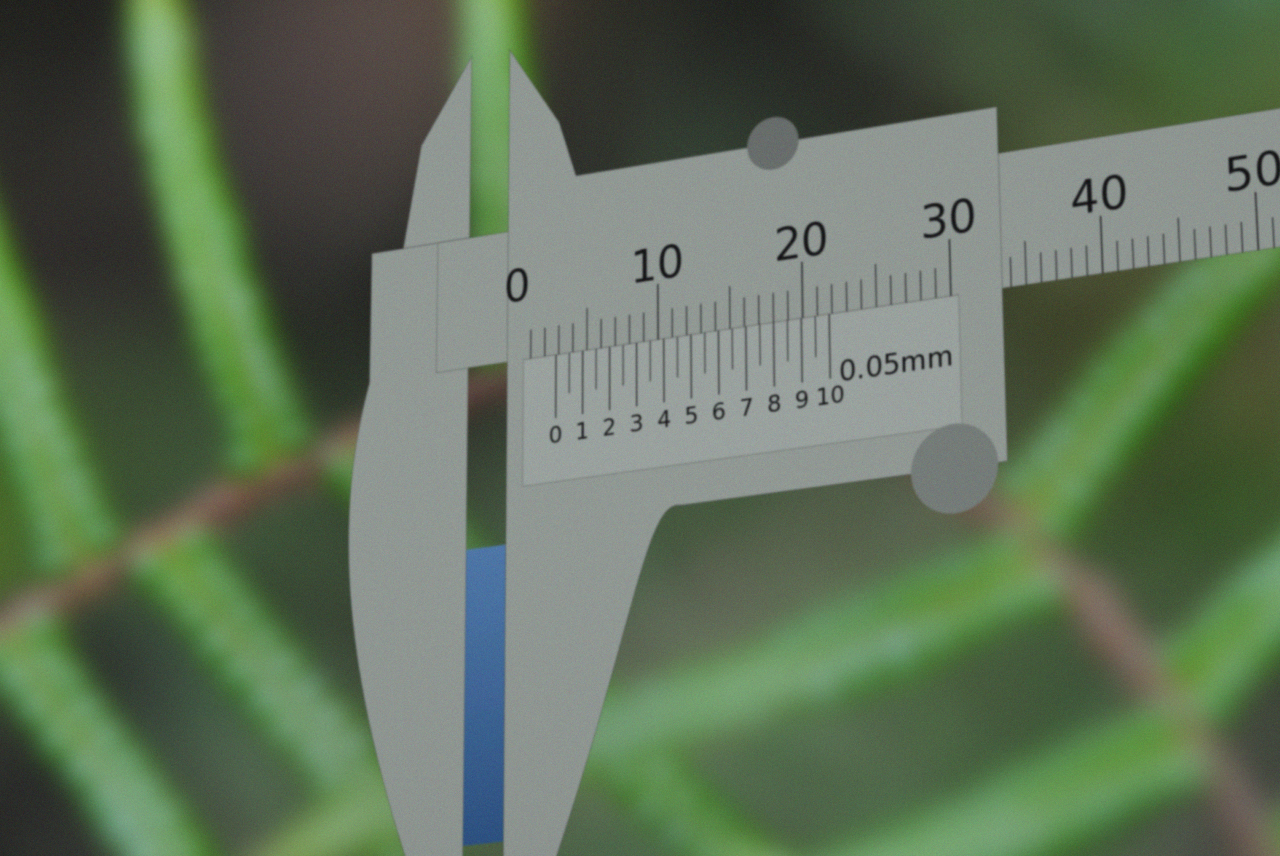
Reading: 2.8mm
